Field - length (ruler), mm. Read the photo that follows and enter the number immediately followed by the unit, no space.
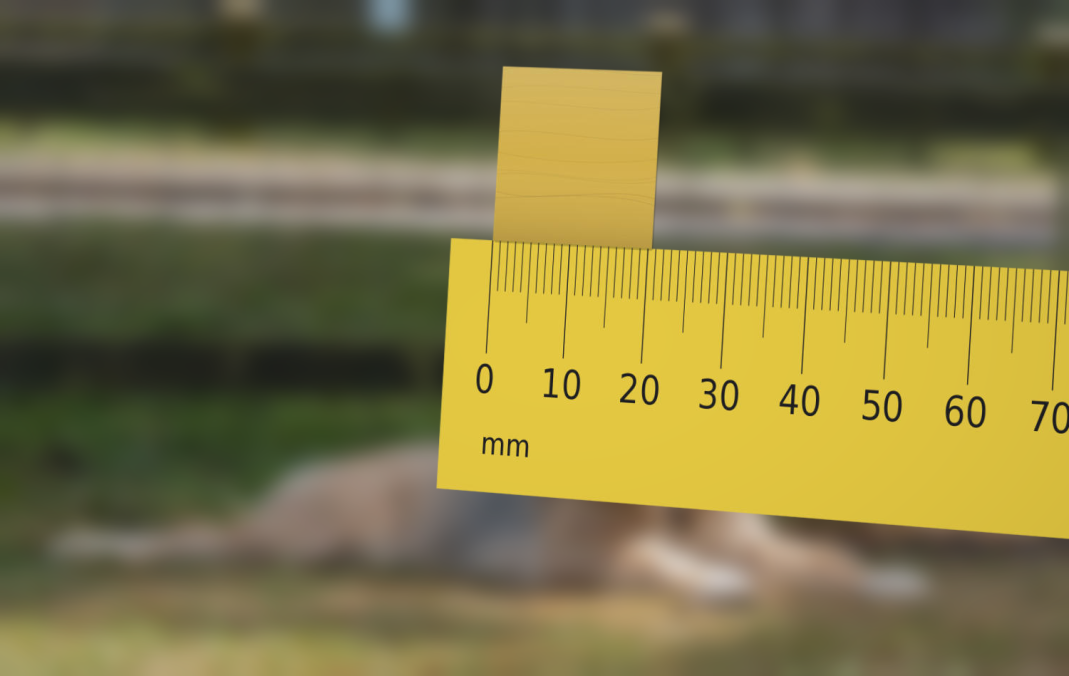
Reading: 20.5mm
